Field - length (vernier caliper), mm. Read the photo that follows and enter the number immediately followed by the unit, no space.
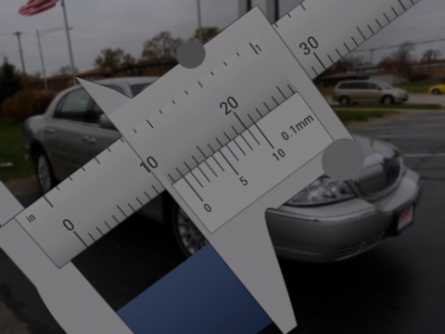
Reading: 12.0mm
